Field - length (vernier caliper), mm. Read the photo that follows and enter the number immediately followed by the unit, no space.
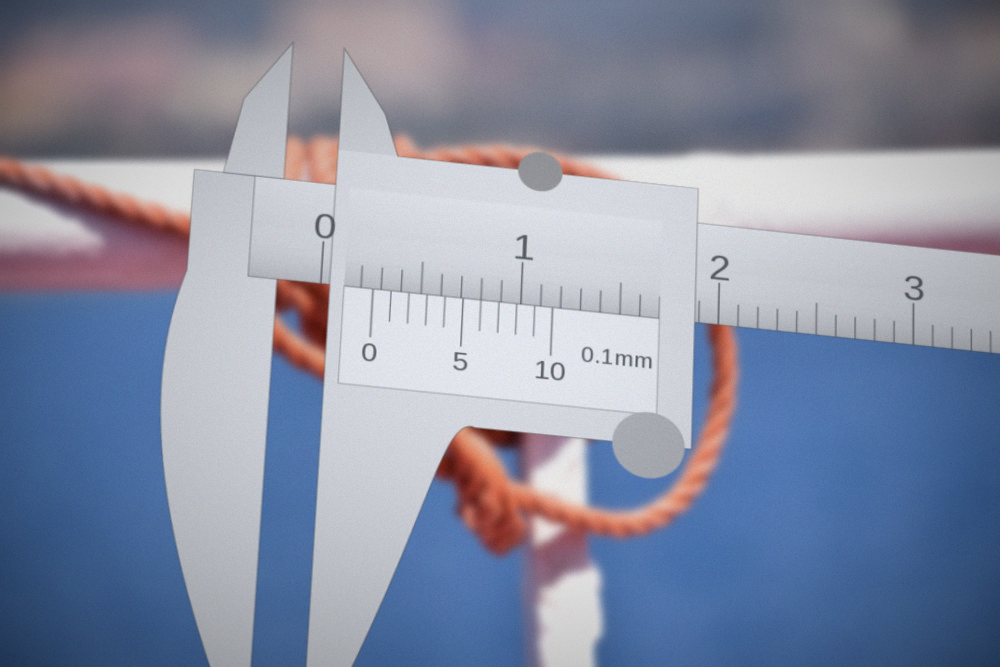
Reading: 2.6mm
